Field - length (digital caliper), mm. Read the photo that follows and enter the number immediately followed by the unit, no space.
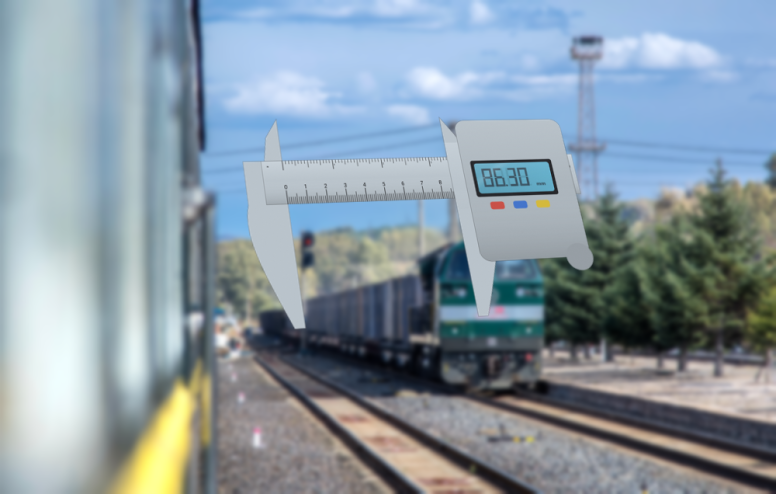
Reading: 86.30mm
